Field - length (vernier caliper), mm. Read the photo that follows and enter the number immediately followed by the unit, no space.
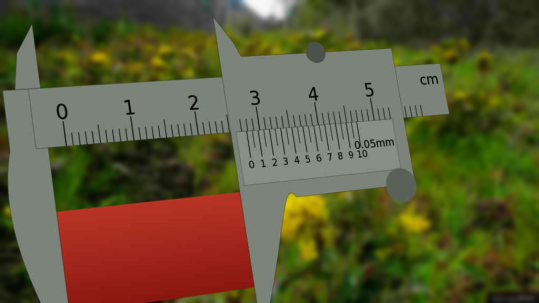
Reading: 27.8mm
